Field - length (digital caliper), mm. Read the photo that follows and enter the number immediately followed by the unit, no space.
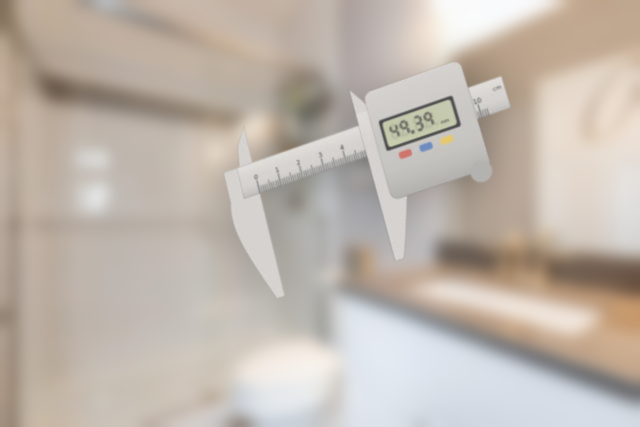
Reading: 49.39mm
